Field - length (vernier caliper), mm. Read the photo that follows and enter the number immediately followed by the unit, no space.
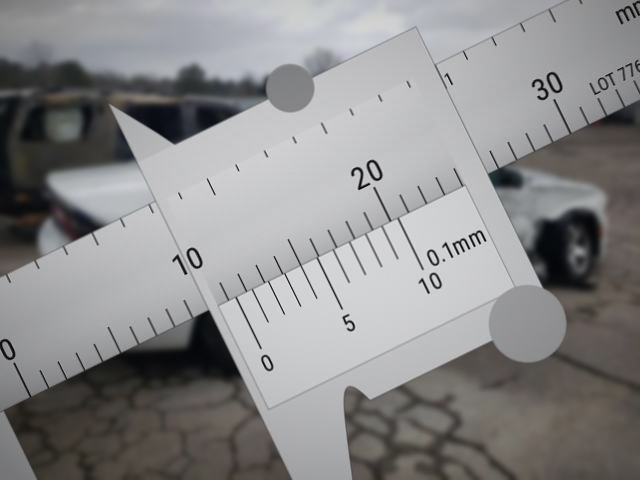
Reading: 11.4mm
